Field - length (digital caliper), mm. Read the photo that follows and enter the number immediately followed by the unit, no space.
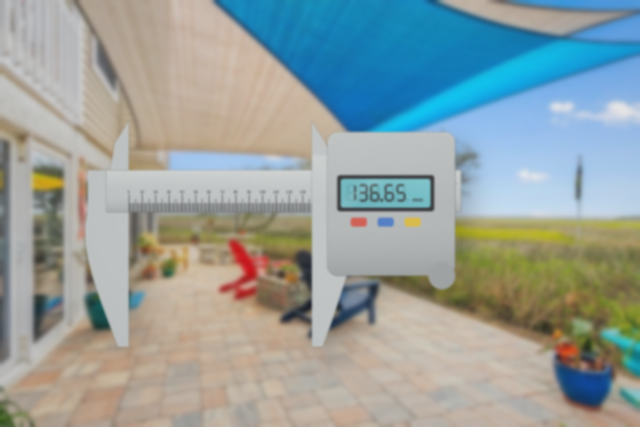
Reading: 136.65mm
